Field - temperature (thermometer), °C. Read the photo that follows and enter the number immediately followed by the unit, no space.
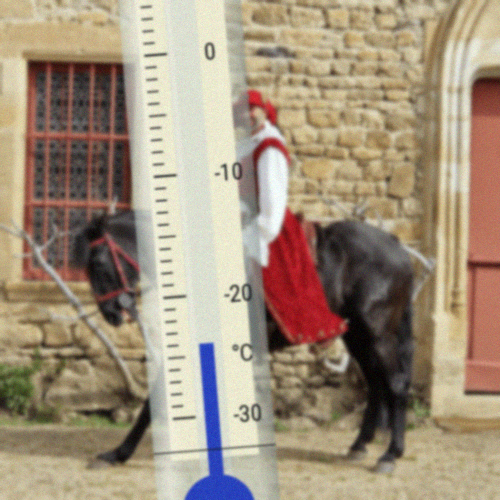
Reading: -24°C
